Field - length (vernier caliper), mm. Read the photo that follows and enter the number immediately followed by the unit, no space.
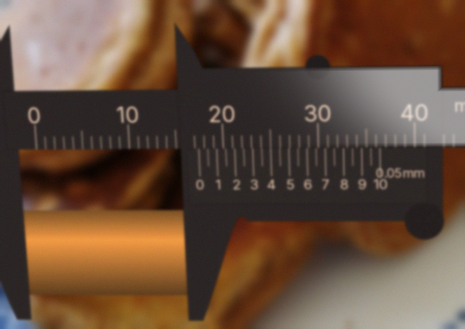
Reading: 17.4mm
